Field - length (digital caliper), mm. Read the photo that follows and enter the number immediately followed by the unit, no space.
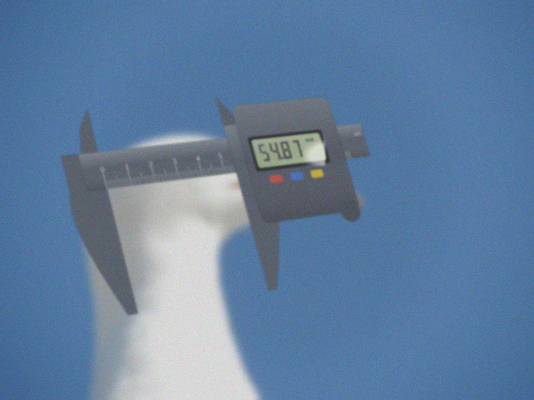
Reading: 54.87mm
